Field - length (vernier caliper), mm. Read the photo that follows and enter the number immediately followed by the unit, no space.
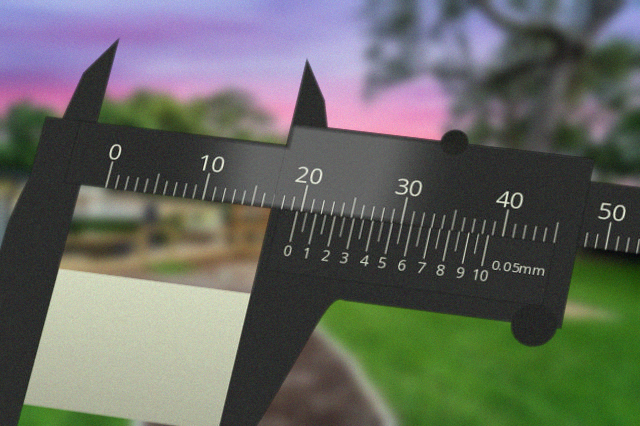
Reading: 19.6mm
